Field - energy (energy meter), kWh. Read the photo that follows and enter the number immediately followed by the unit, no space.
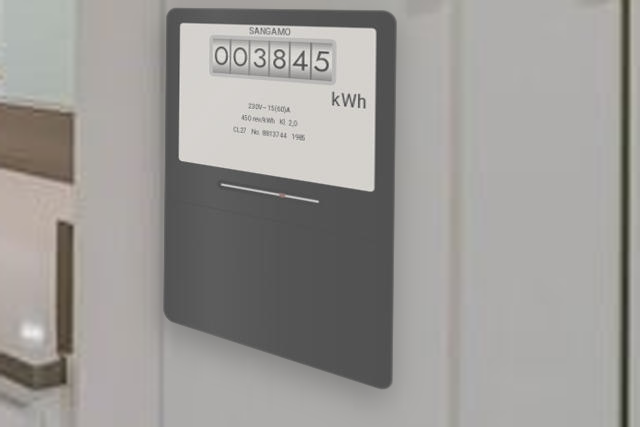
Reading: 3845kWh
